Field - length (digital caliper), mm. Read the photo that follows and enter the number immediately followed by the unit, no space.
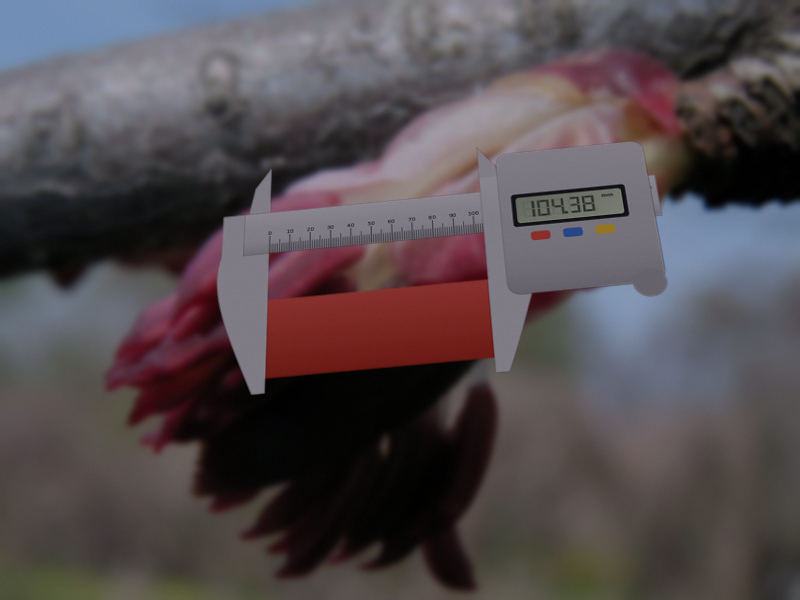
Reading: 104.38mm
